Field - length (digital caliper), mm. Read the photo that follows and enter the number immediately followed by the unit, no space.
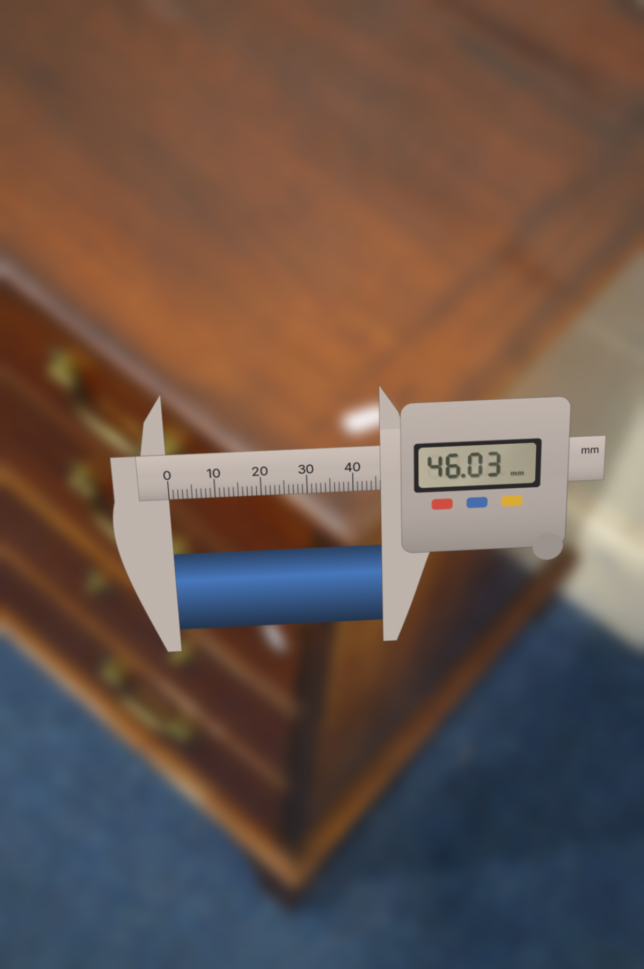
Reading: 46.03mm
